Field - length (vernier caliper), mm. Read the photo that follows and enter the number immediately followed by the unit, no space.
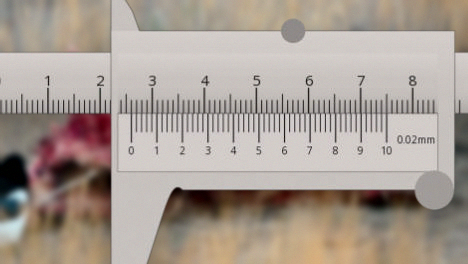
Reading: 26.0mm
